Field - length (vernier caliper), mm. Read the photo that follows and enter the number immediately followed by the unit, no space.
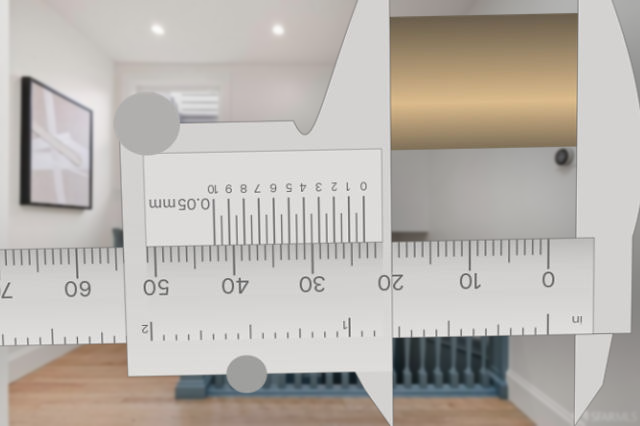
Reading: 23.4mm
